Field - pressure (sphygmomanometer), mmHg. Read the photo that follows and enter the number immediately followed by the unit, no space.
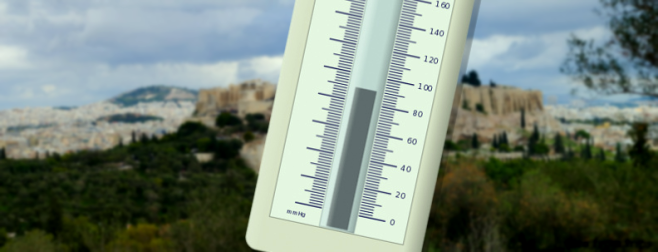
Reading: 90mmHg
